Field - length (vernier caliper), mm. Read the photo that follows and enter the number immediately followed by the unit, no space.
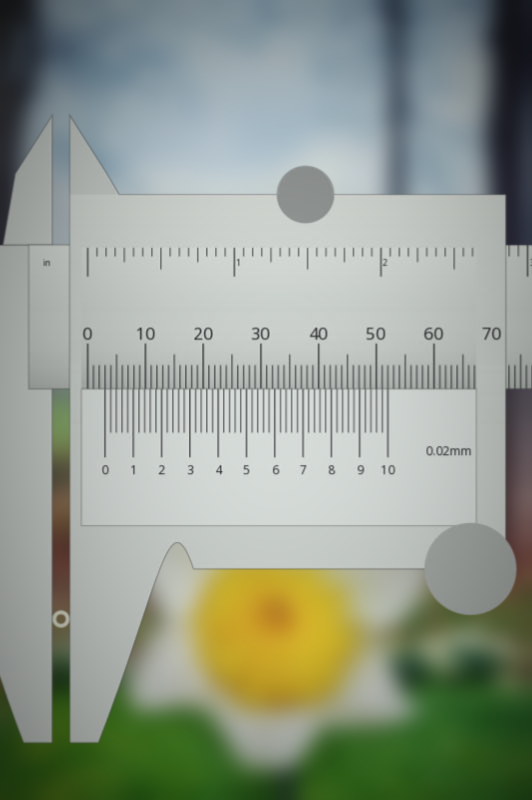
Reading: 3.0mm
